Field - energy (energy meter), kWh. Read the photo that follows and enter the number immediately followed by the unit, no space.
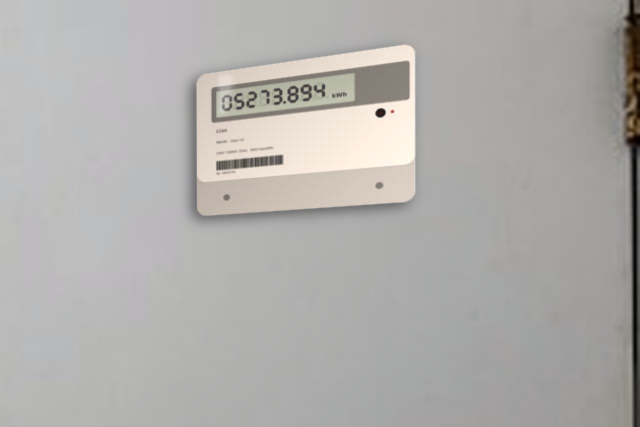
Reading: 5273.894kWh
